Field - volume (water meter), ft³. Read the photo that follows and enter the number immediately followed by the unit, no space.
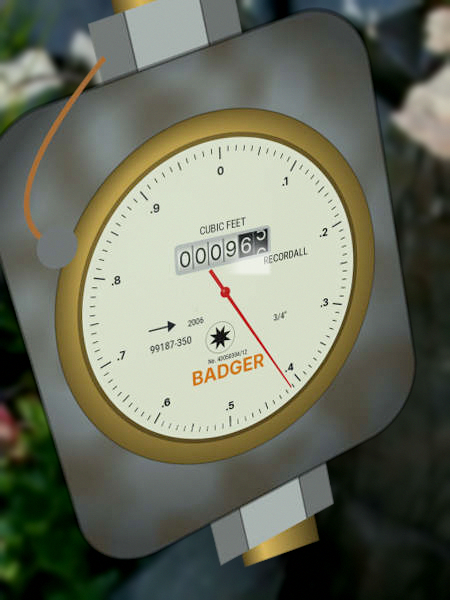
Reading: 965.41ft³
